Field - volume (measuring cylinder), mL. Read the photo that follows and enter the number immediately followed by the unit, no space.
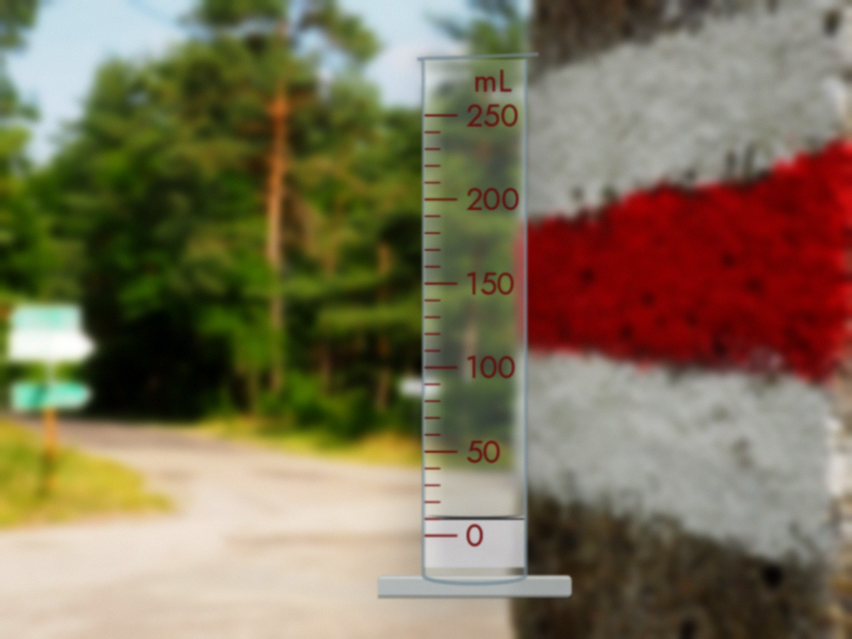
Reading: 10mL
